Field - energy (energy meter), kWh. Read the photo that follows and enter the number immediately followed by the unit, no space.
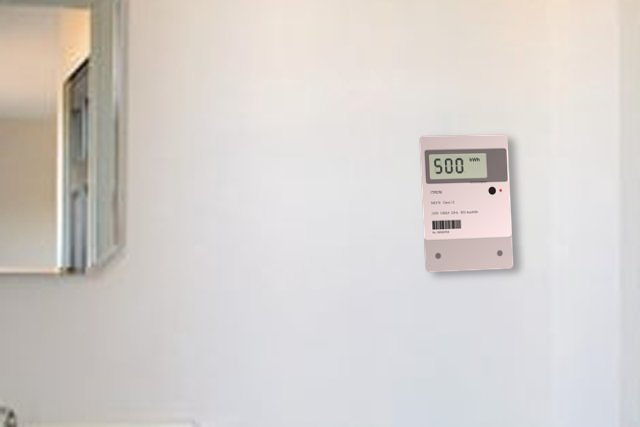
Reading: 500kWh
